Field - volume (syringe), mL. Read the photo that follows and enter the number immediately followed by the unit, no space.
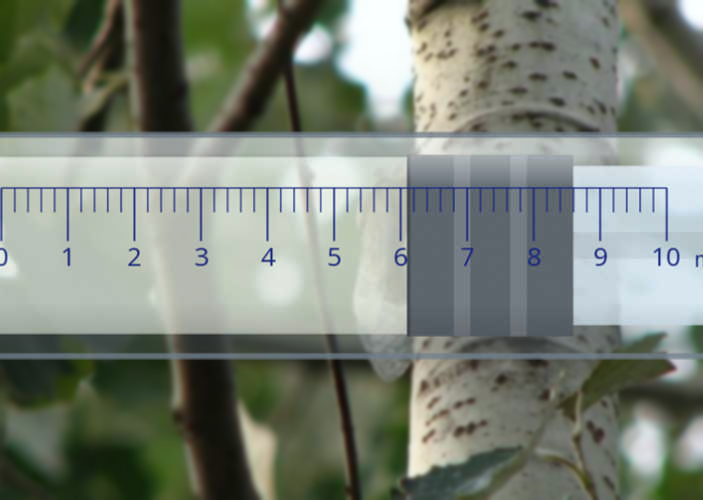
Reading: 6.1mL
